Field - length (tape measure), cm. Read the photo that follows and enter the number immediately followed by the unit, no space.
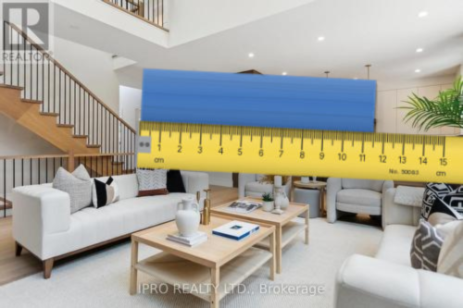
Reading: 11.5cm
